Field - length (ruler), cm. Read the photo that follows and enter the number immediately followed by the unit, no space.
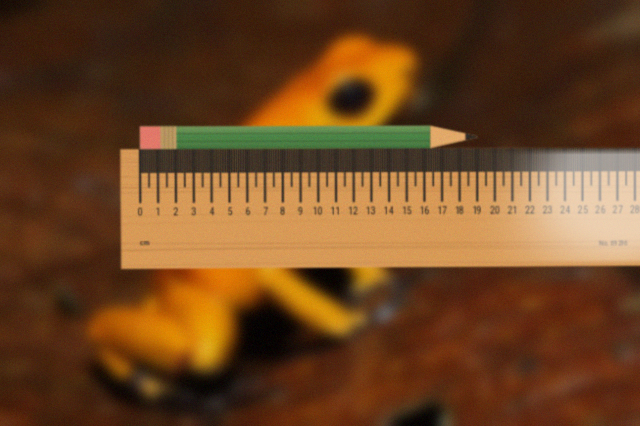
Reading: 19cm
